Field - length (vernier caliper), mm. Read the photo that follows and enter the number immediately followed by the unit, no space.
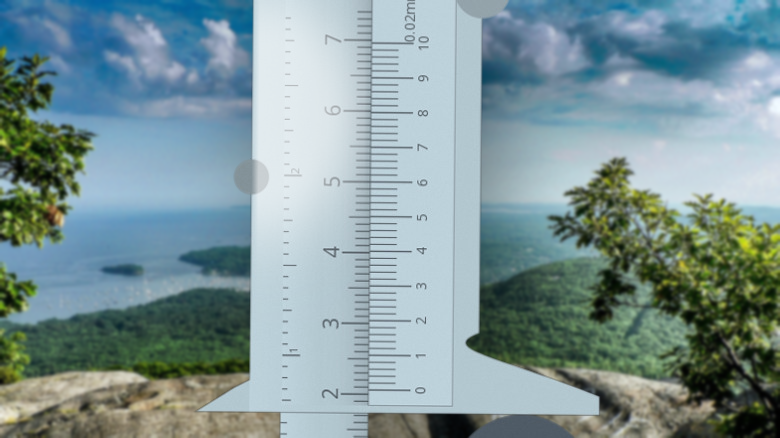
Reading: 20.6mm
